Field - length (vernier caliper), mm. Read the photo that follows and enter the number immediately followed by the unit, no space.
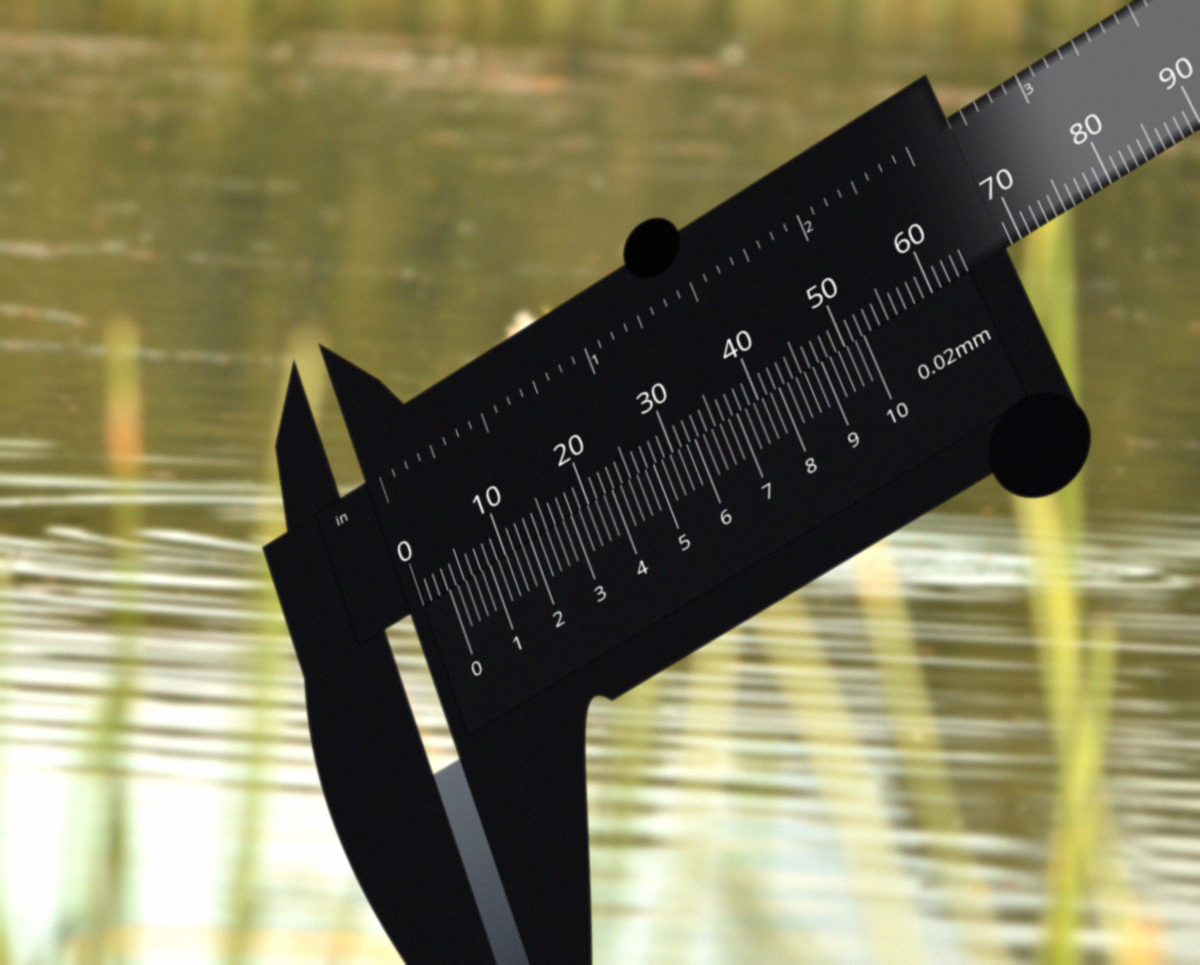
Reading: 3.2mm
